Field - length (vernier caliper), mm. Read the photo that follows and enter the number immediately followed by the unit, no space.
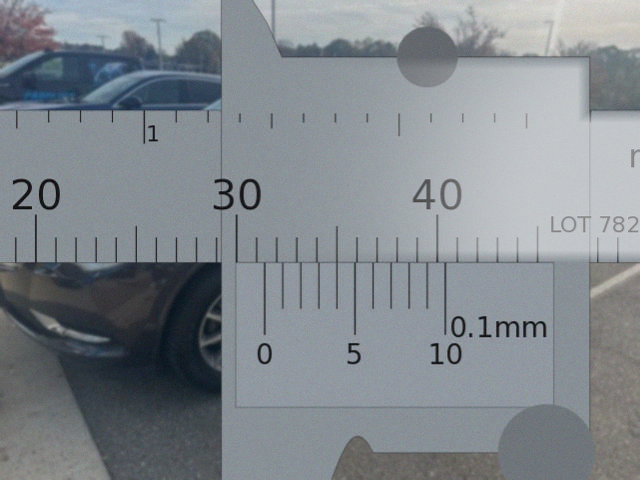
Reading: 31.4mm
